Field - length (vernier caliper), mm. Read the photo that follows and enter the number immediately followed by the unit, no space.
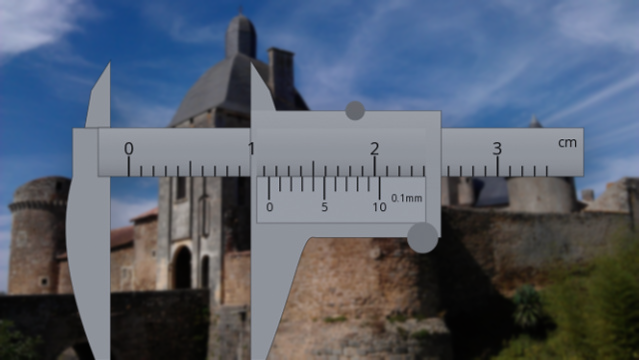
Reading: 11.4mm
